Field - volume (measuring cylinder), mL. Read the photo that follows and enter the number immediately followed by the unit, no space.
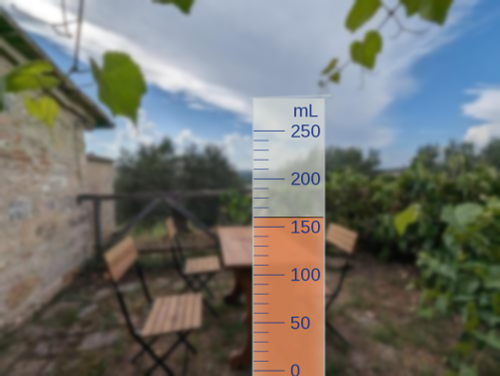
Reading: 160mL
